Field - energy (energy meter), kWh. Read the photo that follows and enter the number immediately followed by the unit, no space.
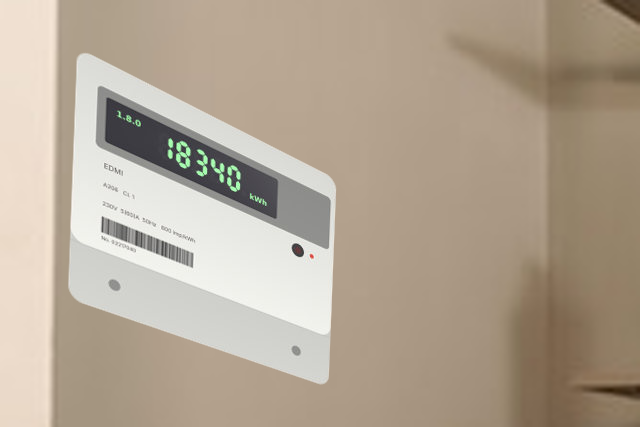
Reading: 18340kWh
